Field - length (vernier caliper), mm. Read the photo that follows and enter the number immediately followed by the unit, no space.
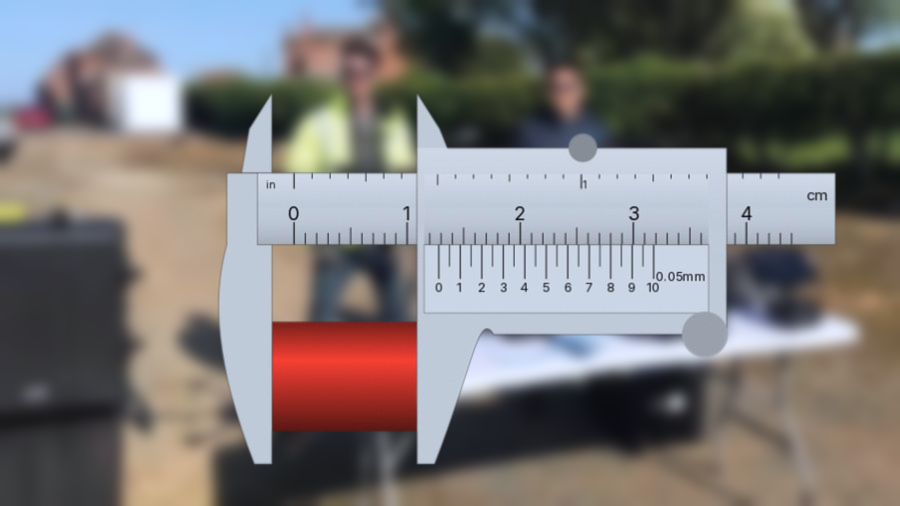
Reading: 12.8mm
